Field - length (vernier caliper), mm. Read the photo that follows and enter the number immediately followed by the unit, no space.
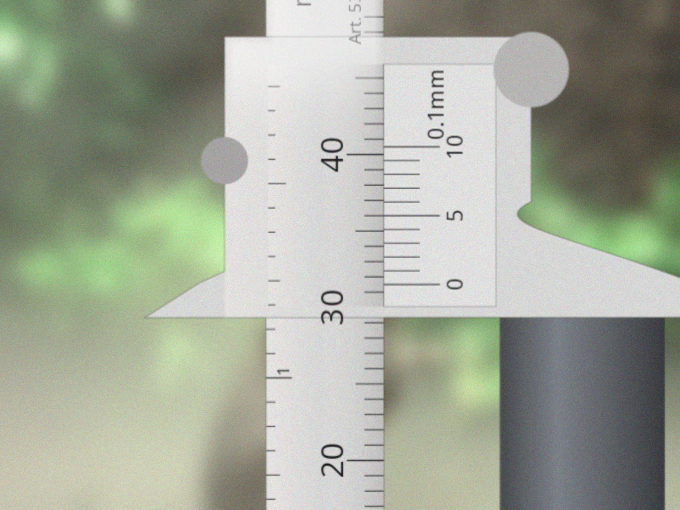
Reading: 31.5mm
